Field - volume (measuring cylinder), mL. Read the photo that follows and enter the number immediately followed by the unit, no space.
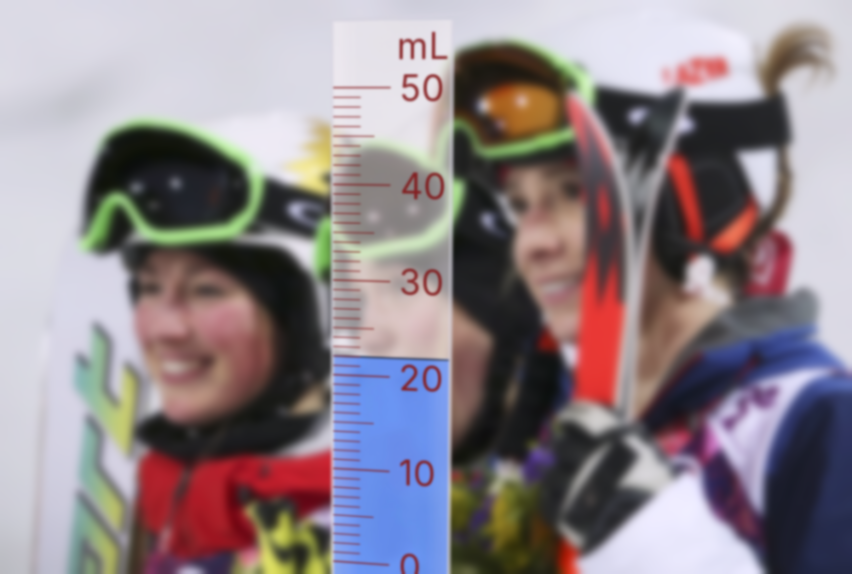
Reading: 22mL
